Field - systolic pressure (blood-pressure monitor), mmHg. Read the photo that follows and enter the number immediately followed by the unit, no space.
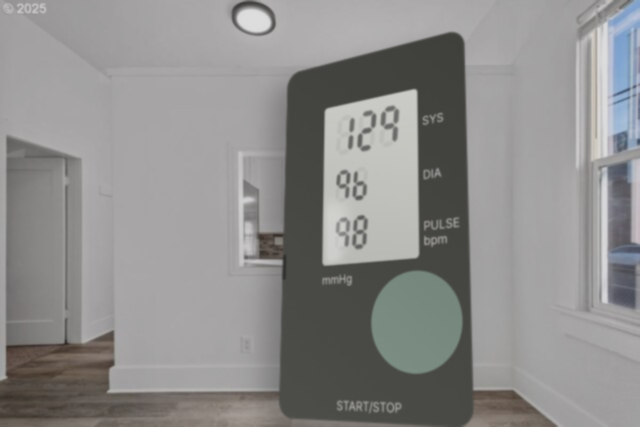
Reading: 129mmHg
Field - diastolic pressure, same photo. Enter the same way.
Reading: 96mmHg
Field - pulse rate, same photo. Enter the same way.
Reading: 98bpm
